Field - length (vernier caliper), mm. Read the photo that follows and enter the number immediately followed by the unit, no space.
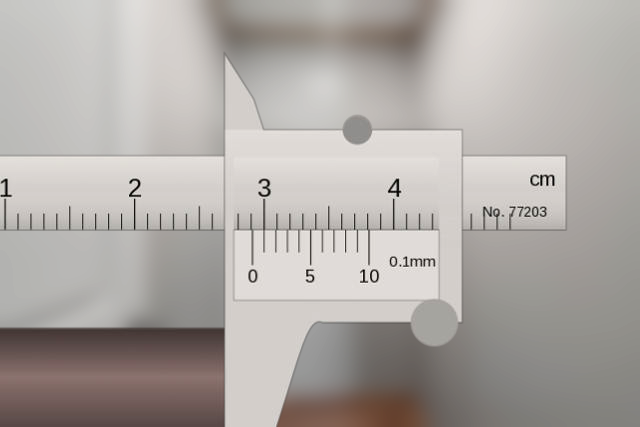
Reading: 29.1mm
